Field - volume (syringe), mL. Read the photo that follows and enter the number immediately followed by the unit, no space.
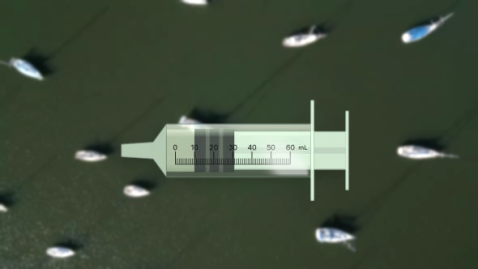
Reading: 10mL
